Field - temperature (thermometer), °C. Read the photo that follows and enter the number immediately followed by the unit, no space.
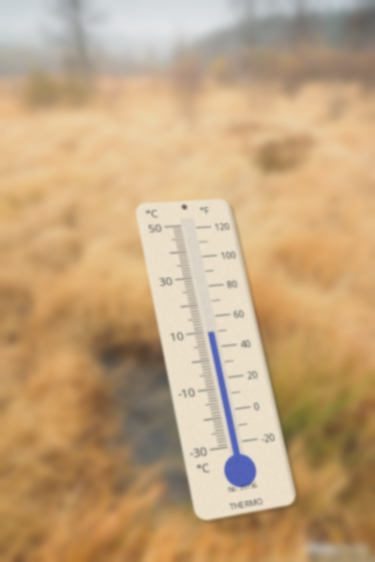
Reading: 10°C
